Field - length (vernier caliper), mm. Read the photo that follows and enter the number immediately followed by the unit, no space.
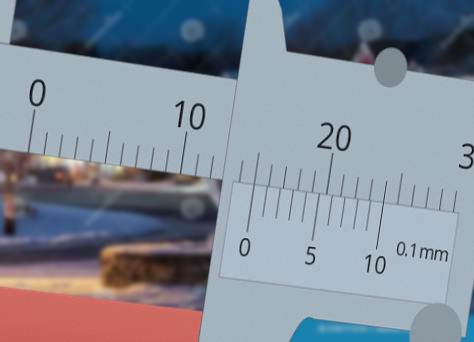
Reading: 15.0mm
